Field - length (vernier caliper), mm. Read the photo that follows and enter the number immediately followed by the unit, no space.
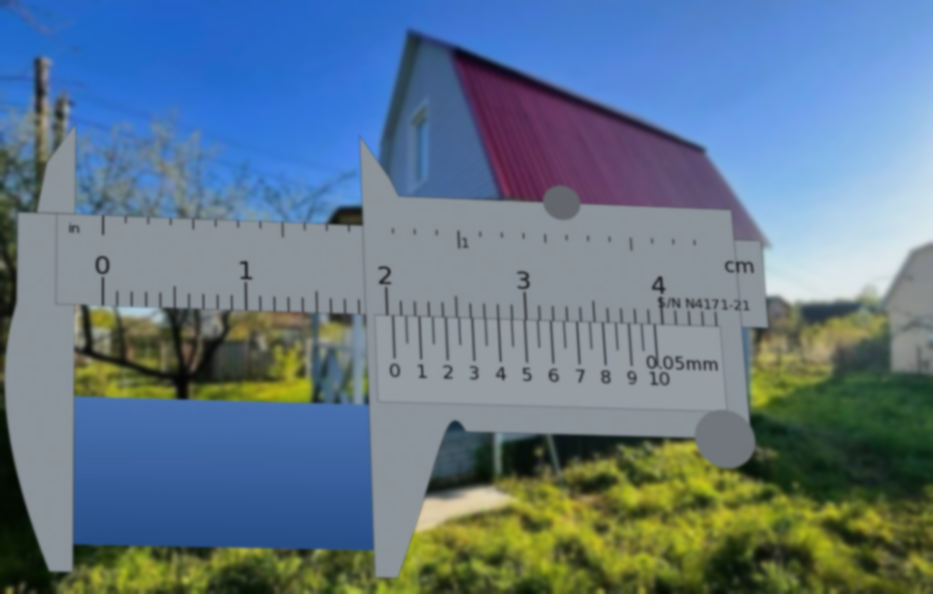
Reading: 20.4mm
